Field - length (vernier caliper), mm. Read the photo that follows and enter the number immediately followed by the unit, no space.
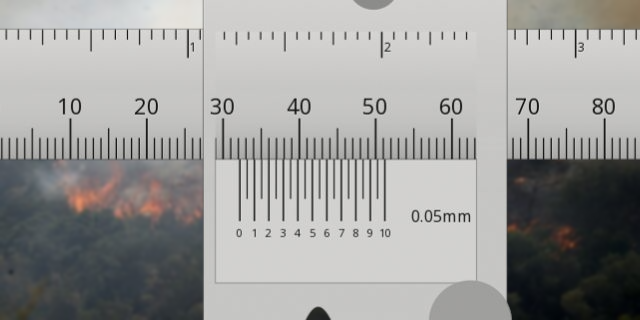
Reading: 32.2mm
